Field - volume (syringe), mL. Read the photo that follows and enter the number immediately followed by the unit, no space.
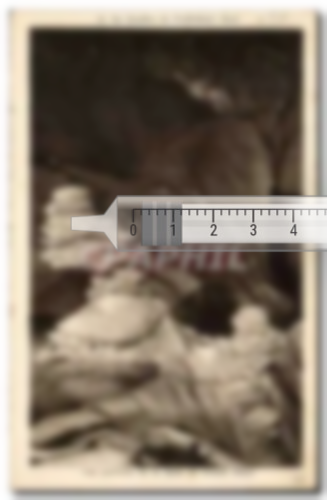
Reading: 0.2mL
